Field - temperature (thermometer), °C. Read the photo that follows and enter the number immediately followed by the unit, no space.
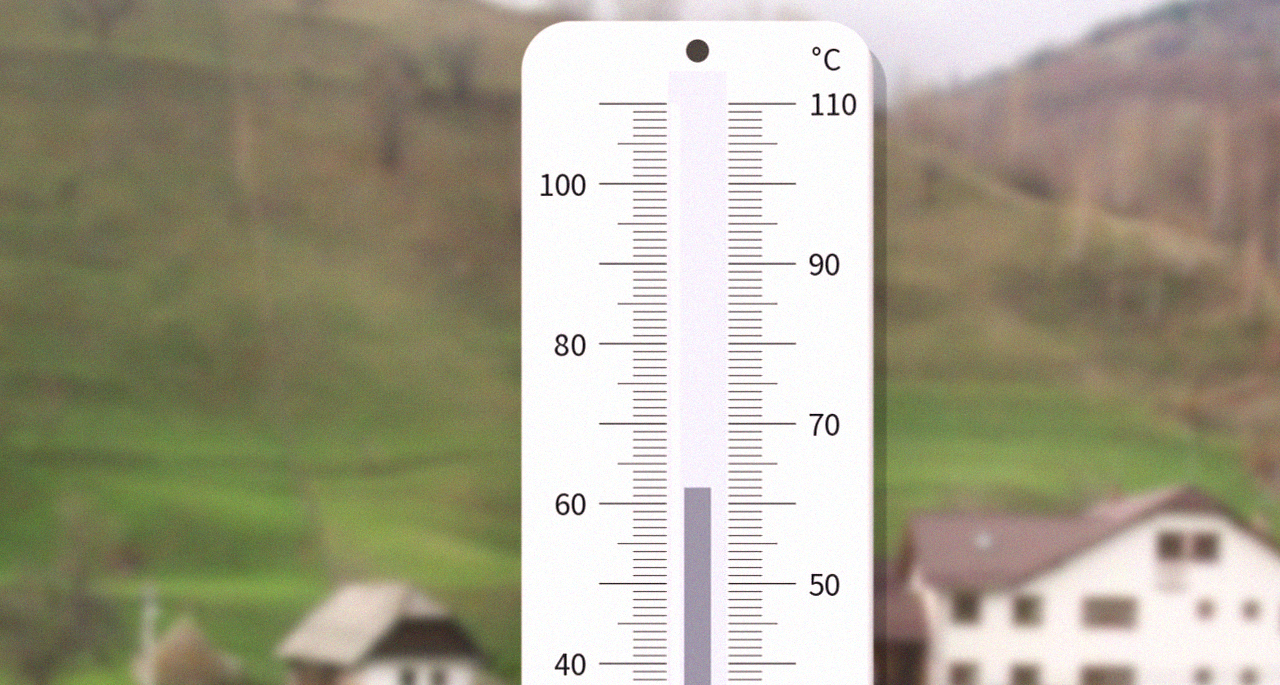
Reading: 62°C
